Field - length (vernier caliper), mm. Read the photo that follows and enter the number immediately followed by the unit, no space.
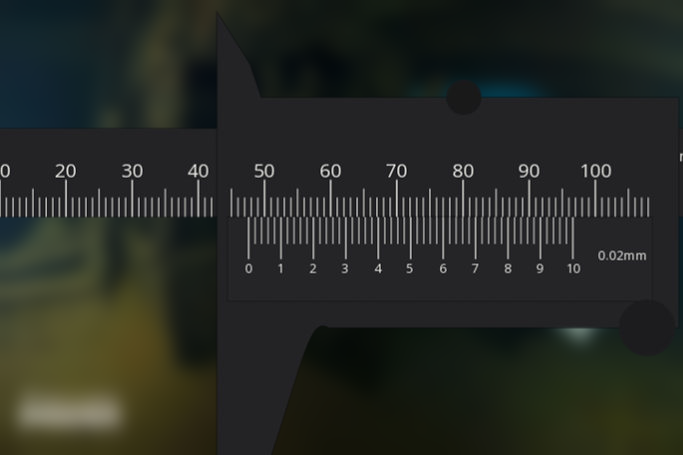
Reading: 47.6mm
